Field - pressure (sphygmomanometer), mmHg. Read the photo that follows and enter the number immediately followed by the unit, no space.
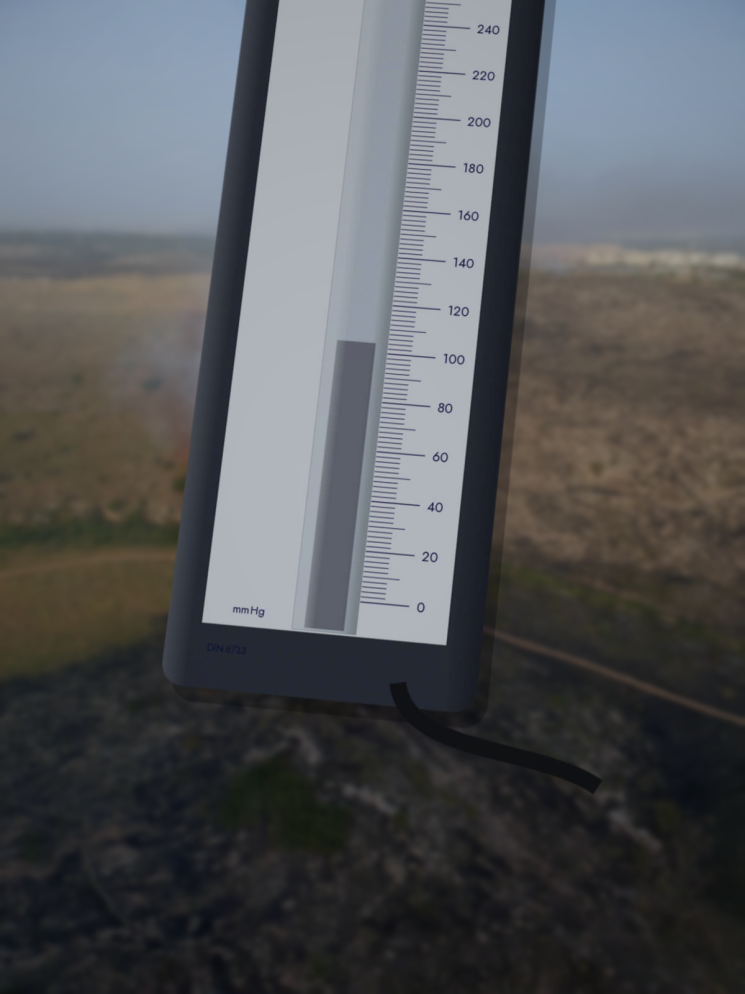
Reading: 104mmHg
